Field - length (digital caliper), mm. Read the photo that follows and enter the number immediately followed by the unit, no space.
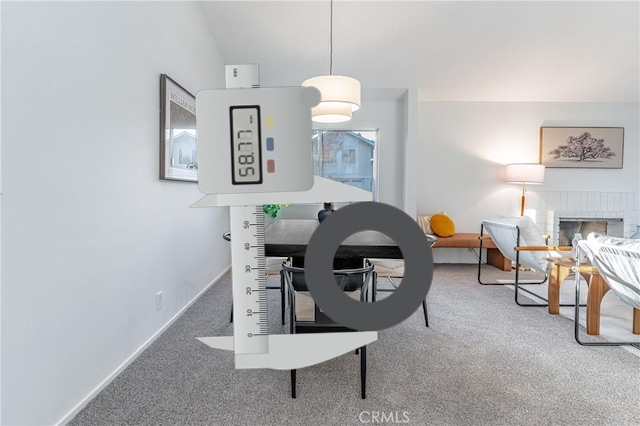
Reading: 58.77mm
